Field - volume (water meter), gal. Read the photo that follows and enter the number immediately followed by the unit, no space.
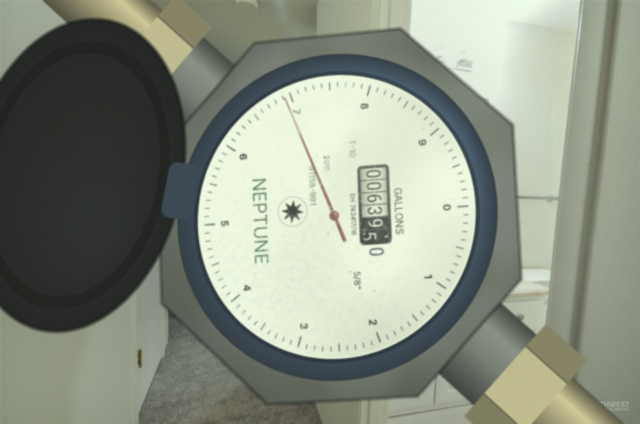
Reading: 63946.9gal
